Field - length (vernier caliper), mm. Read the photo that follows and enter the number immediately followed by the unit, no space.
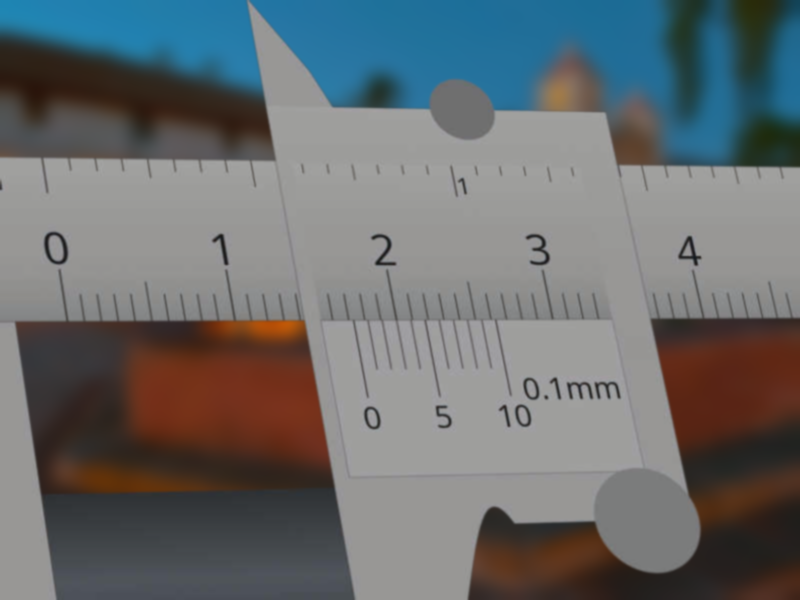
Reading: 17.3mm
